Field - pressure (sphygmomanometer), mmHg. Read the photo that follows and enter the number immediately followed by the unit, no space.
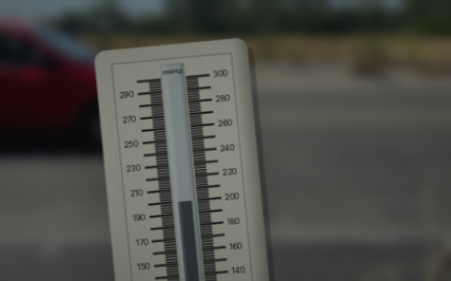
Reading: 200mmHg
